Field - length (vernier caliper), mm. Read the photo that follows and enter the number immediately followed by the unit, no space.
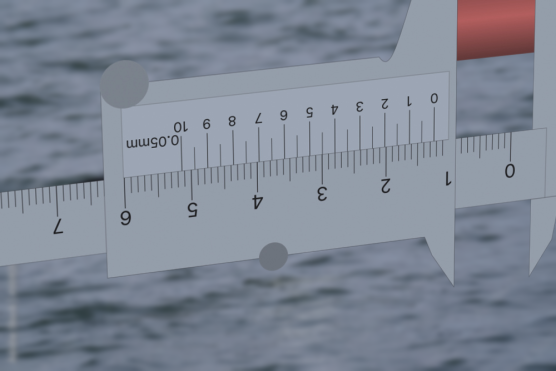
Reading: 12.4mm
